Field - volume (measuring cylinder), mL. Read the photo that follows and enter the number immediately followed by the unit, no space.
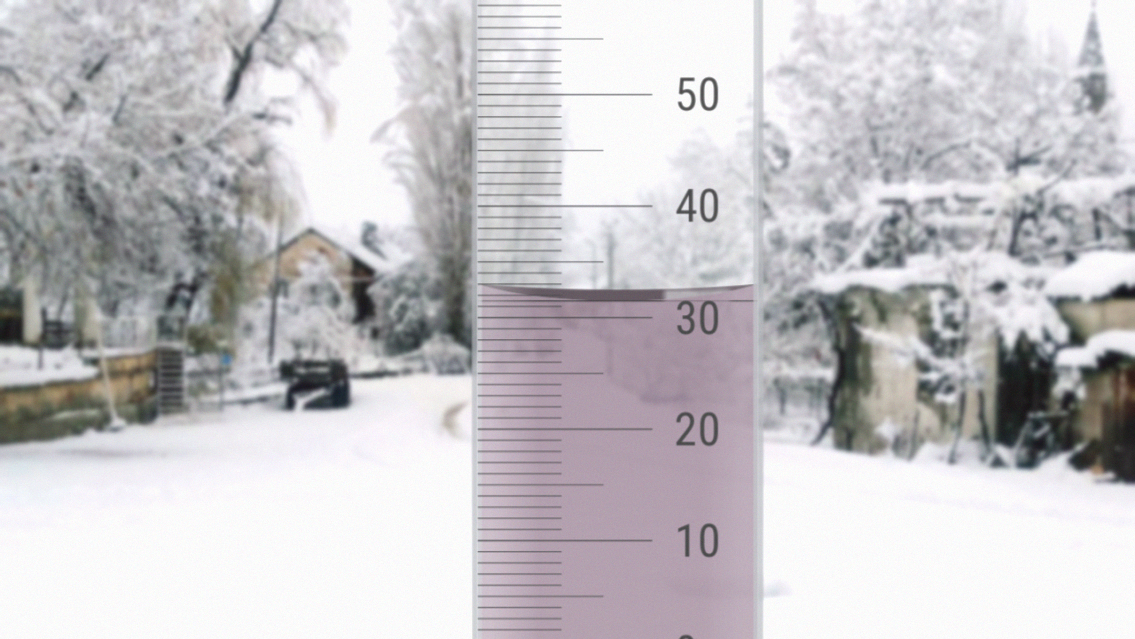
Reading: 31.5mL
